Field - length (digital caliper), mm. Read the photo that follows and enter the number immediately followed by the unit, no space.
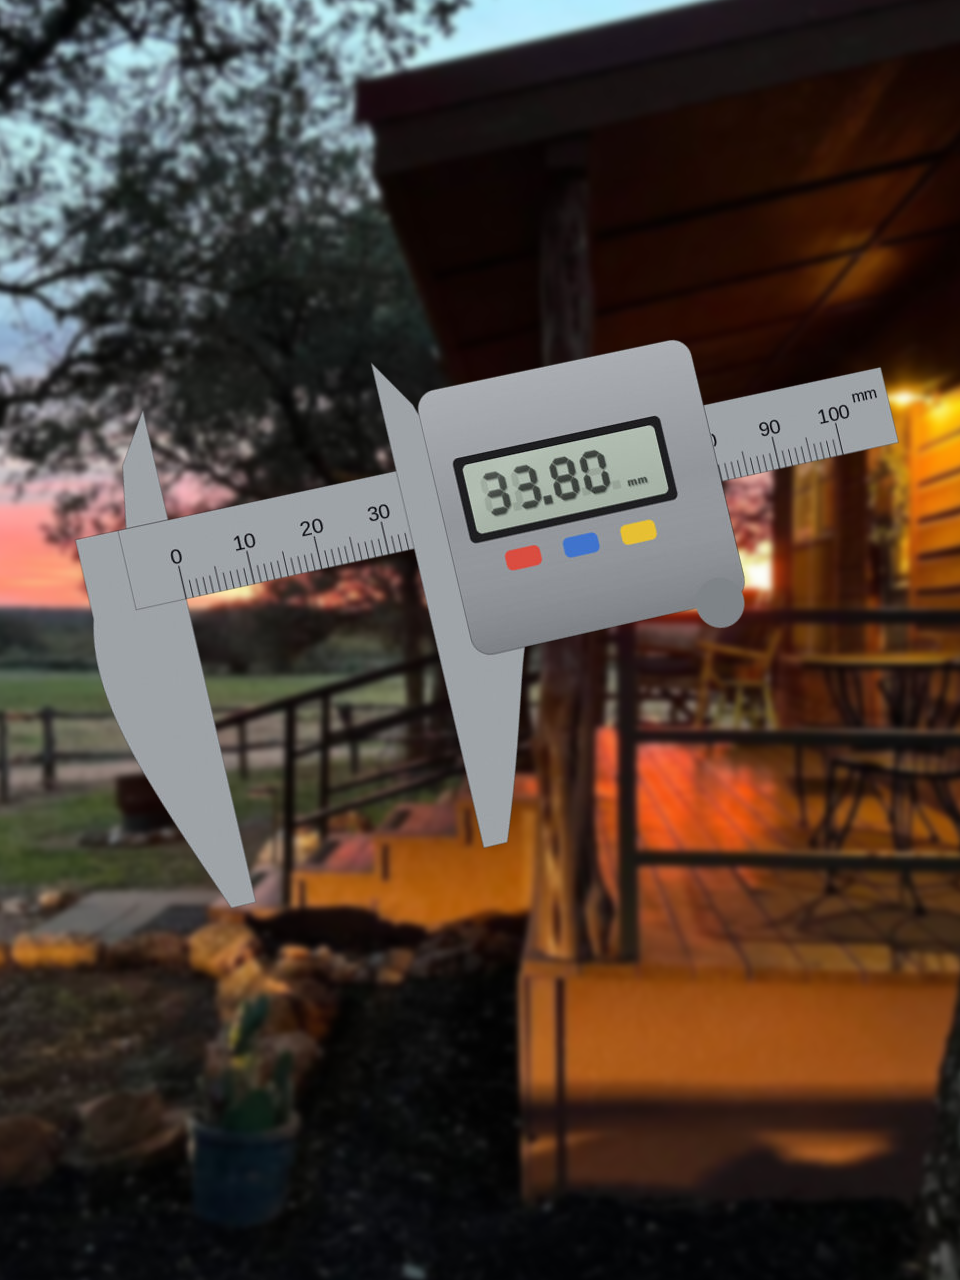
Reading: 33.80mm
